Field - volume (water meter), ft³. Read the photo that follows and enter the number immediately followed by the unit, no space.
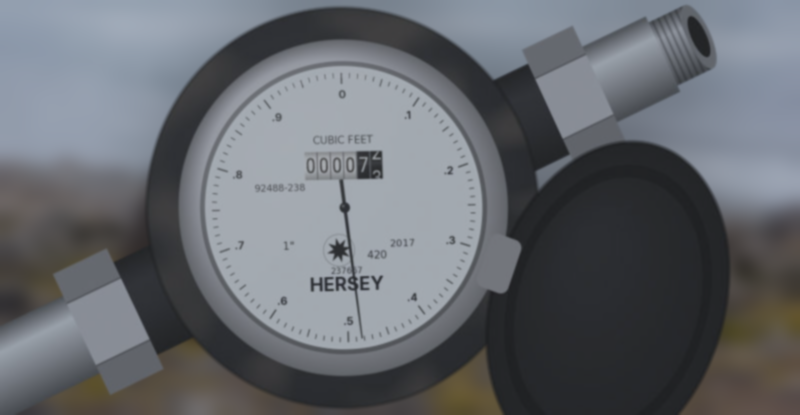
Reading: 72.48ft³
